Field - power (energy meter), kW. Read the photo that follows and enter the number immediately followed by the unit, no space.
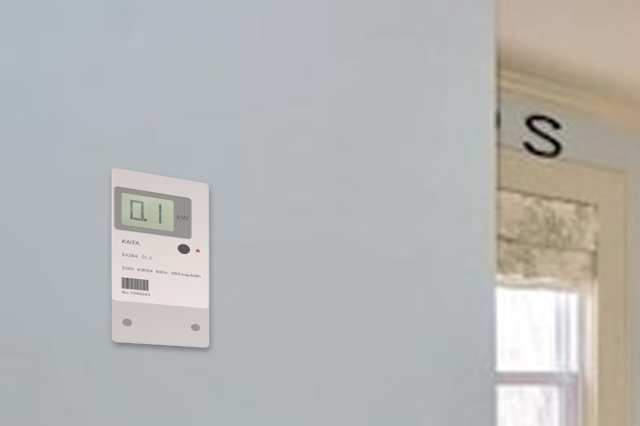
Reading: 0.1kW
